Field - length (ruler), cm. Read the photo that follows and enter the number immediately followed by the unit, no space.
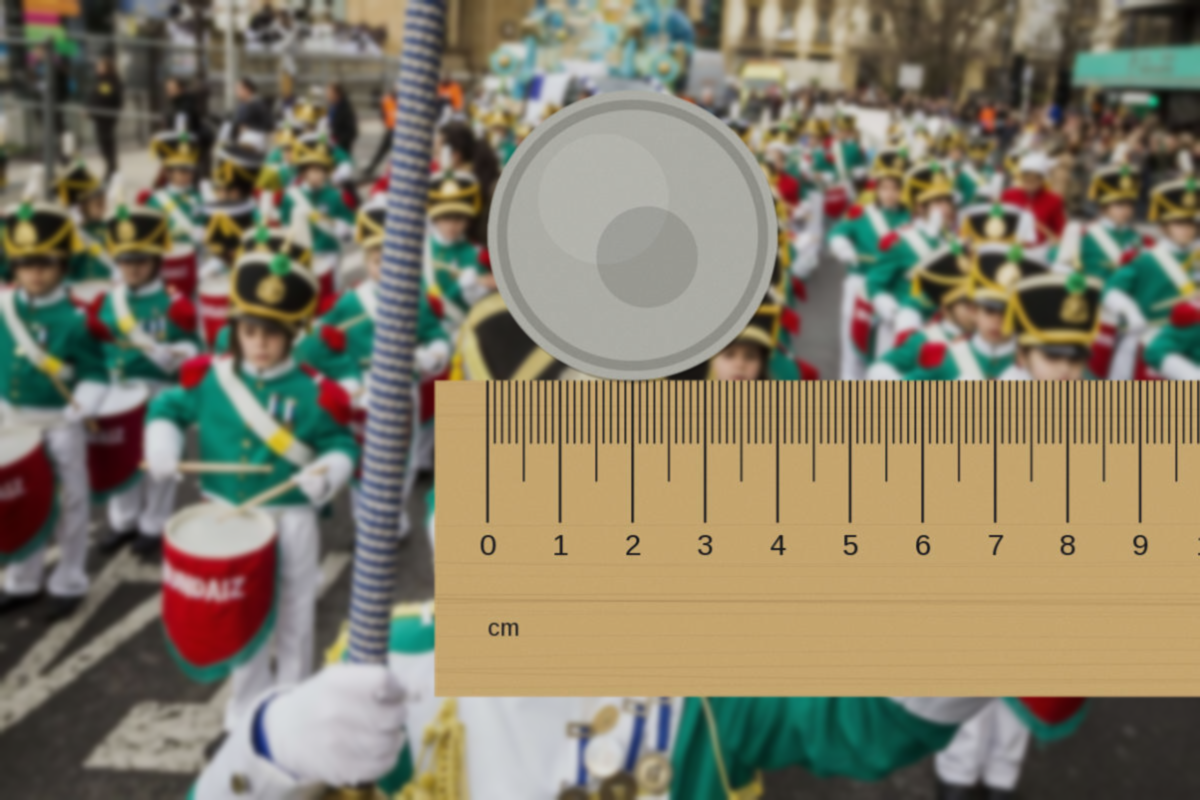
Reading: 4cm
